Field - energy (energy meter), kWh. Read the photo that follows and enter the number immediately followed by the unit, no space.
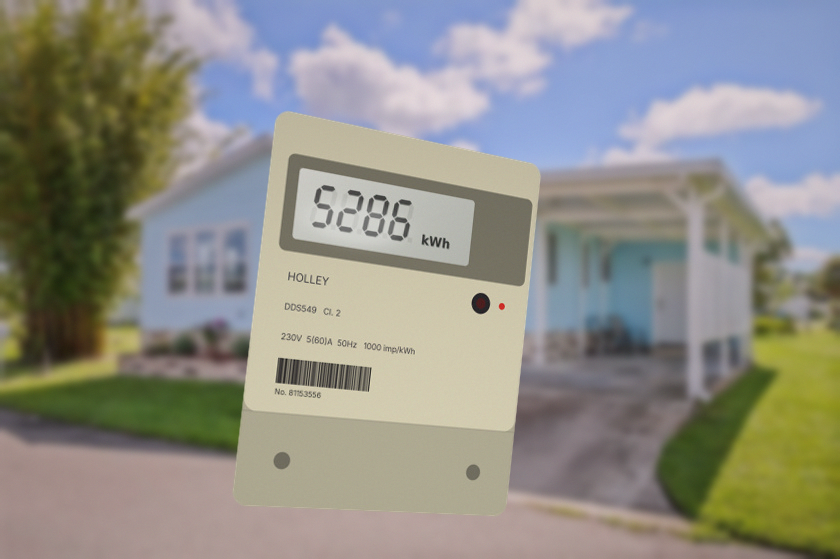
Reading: 5286kWh
